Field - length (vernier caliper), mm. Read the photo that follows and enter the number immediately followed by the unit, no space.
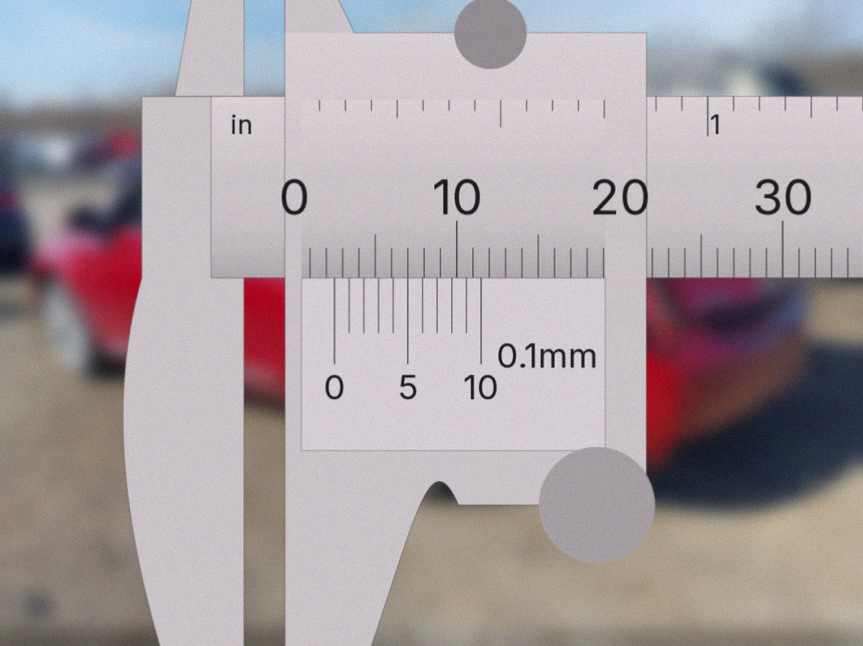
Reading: 2.5mm
